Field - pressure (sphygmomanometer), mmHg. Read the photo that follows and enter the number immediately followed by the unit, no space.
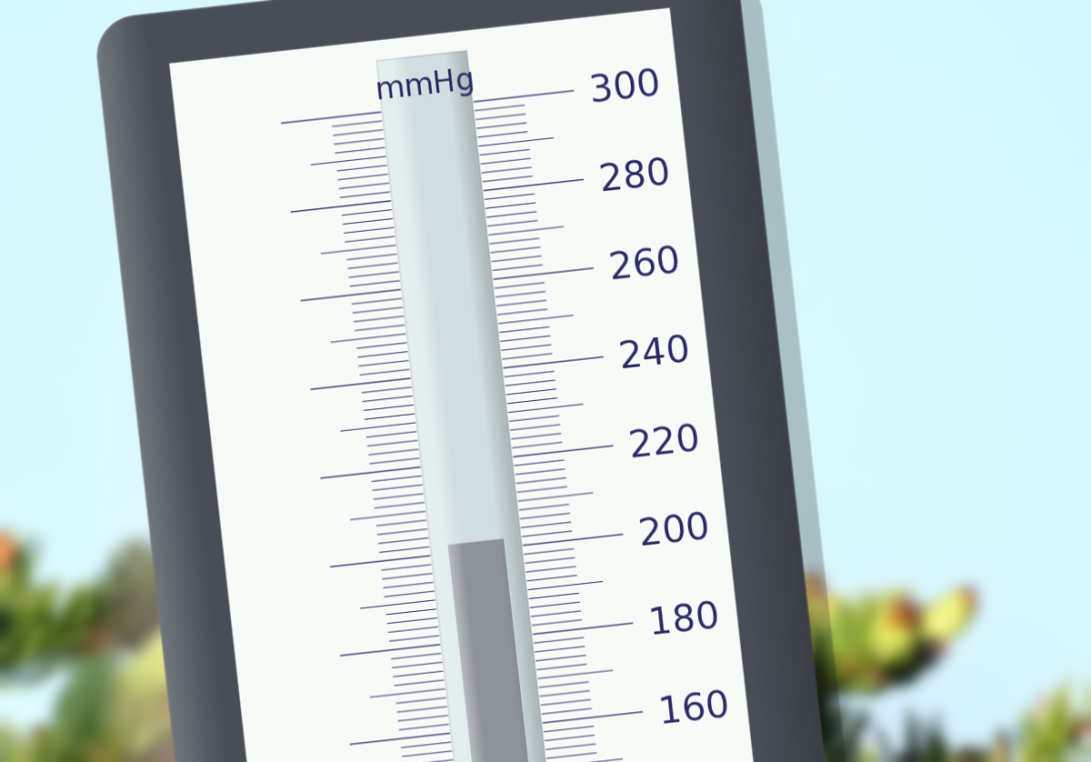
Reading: 202mmHg
